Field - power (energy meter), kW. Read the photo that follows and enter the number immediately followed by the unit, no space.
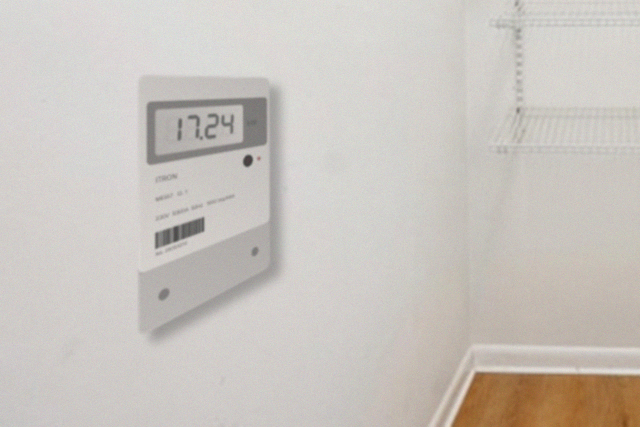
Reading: 17.24kW
